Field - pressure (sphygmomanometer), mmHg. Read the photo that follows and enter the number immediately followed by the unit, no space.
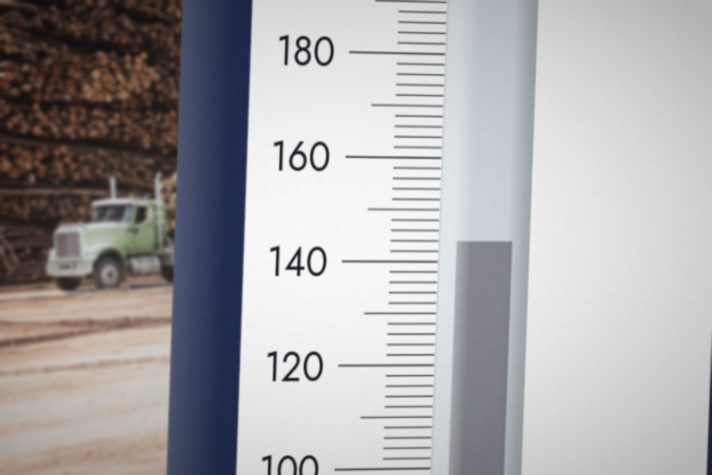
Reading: 144mmHg
